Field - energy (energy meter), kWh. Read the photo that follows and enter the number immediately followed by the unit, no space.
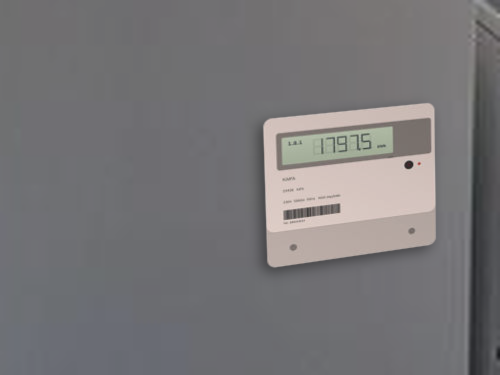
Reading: 1797.5kWh
